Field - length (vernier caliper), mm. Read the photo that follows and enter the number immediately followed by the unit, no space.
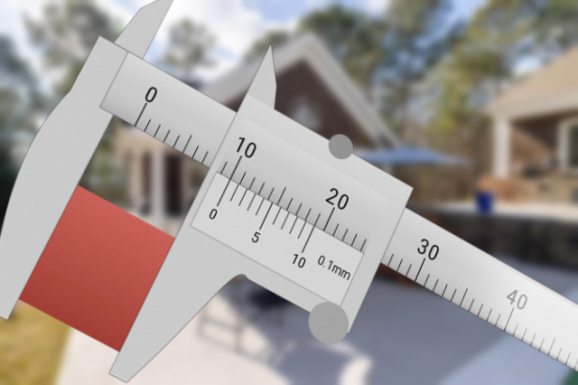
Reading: 10.0mm
